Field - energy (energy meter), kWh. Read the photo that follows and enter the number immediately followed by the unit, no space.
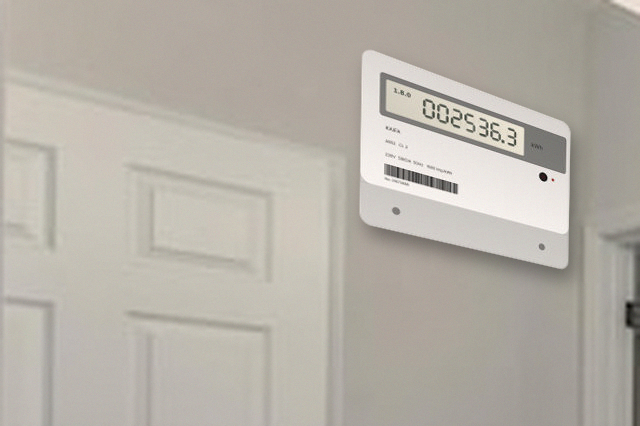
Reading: 2536.3kWh
